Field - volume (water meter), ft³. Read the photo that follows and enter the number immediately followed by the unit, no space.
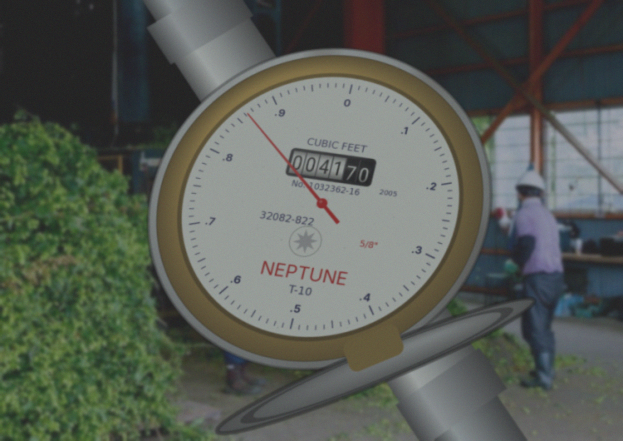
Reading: 4169.86ft³
